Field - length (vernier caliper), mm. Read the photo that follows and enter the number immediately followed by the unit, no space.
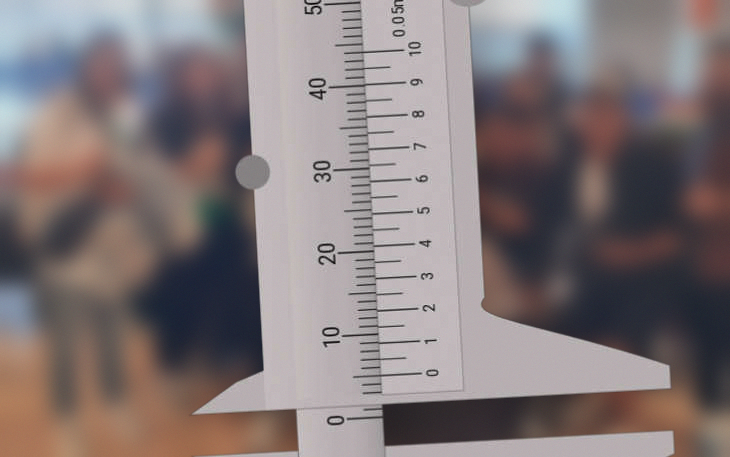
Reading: 5.0mm
